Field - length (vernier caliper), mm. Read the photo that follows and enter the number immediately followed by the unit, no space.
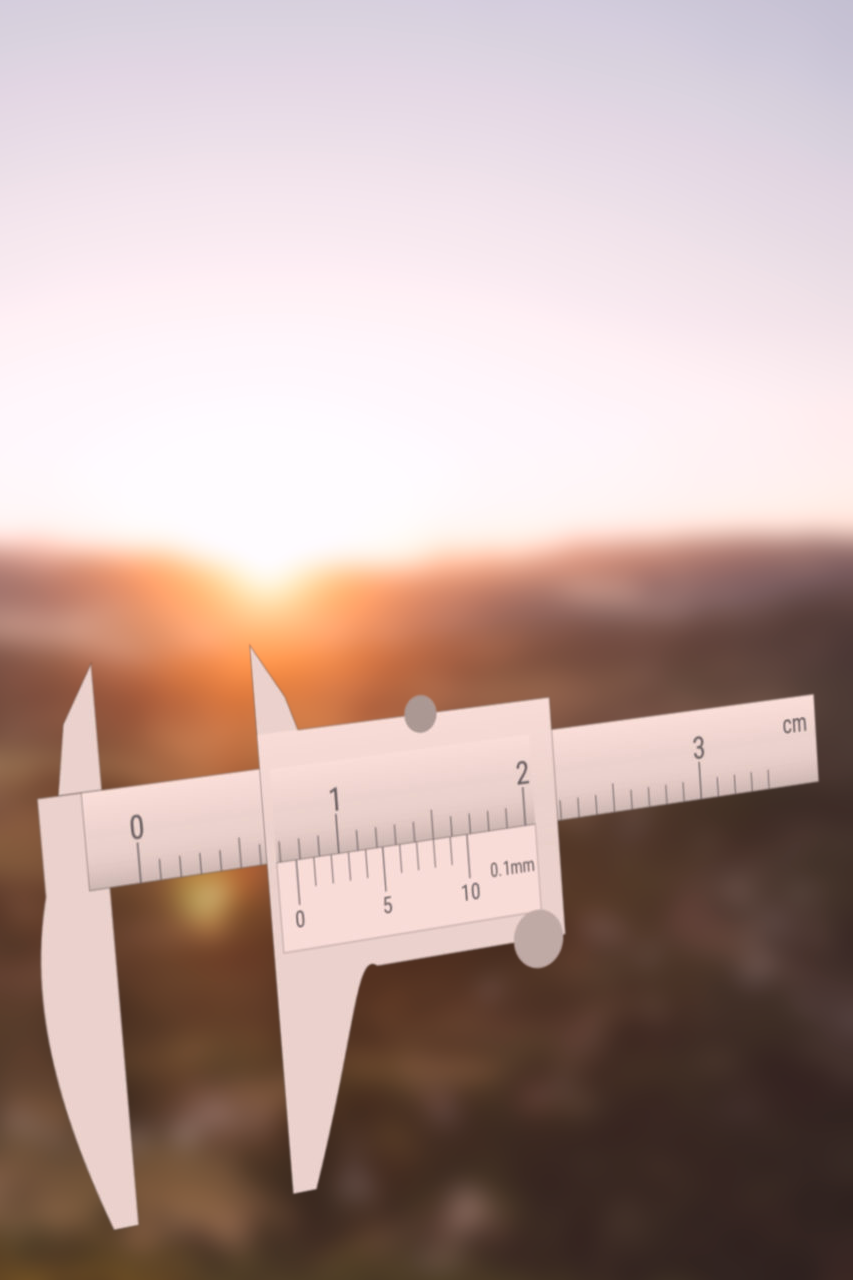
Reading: 7.8mm
